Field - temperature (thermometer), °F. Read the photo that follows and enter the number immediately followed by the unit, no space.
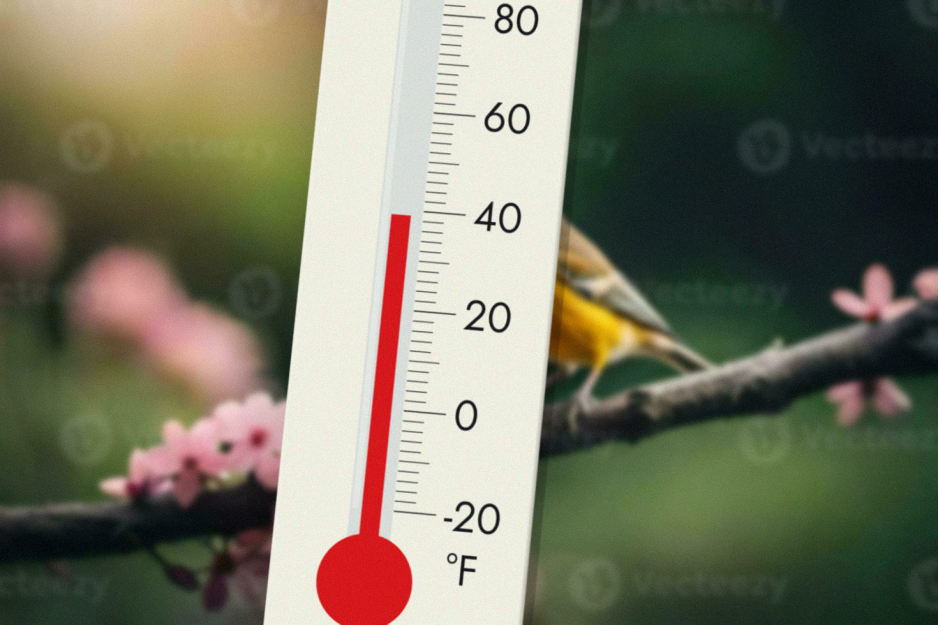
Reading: 39°F
